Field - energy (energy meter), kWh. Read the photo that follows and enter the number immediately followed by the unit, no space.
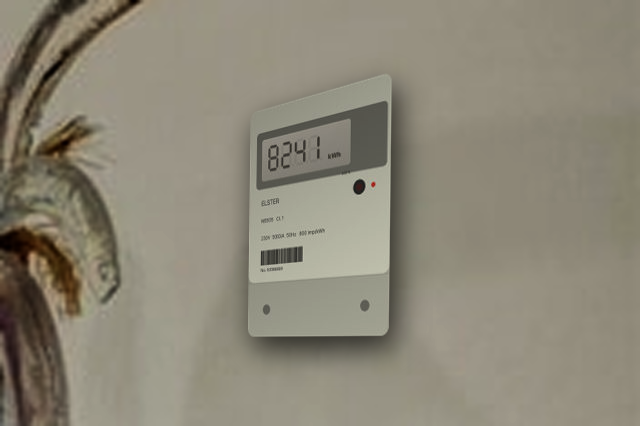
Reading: 8241kWh
